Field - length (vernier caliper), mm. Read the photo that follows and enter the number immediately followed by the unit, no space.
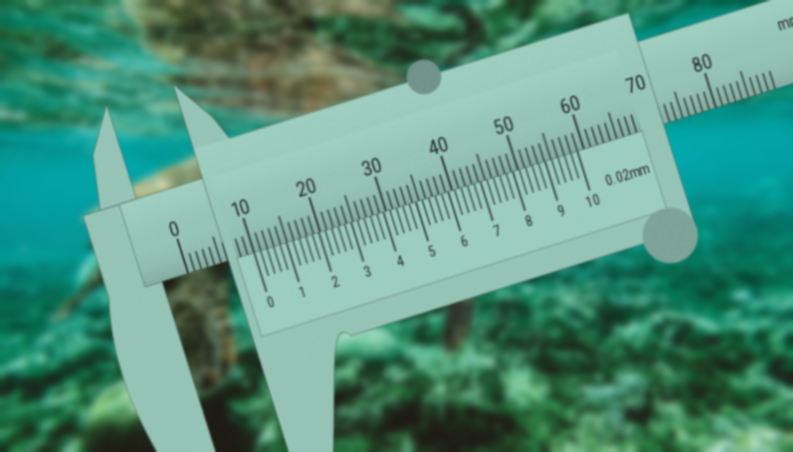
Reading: 10.0mm
